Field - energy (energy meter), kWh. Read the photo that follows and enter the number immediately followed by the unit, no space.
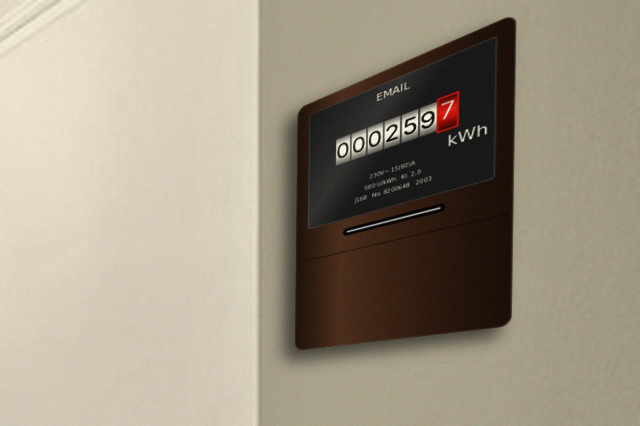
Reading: 259.7kWh
